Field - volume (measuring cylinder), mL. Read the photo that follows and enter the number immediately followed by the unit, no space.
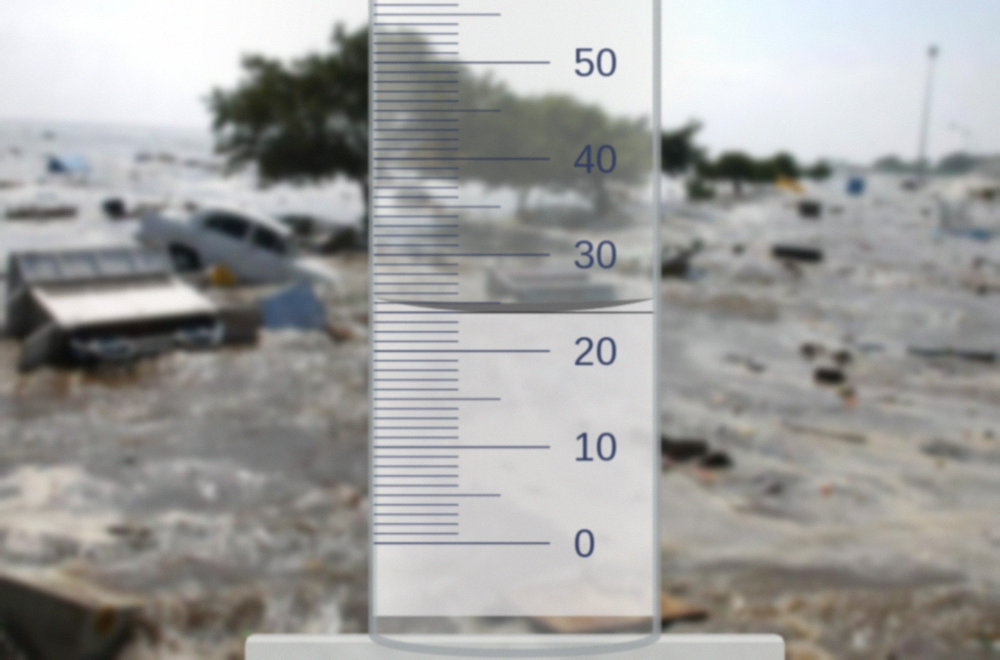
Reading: 24mL
